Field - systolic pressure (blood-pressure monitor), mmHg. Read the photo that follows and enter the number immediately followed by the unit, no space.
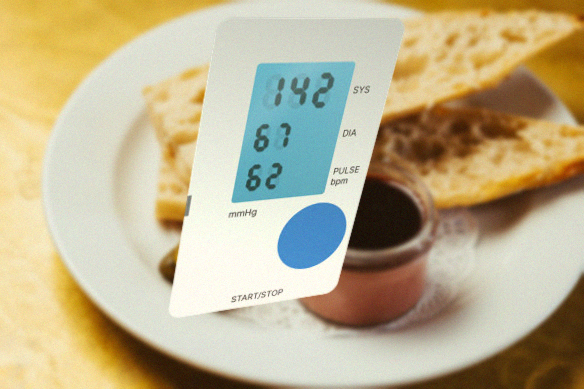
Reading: 142mmHg
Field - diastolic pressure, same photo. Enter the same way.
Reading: 67mmHg
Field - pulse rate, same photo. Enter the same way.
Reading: 62bpm
